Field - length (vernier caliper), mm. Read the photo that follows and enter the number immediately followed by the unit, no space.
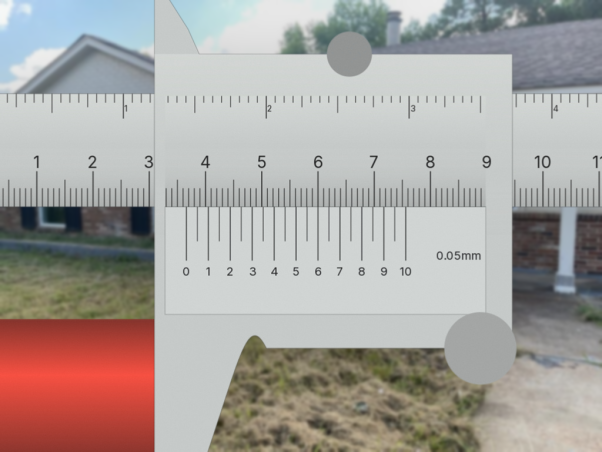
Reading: 36.6mm
